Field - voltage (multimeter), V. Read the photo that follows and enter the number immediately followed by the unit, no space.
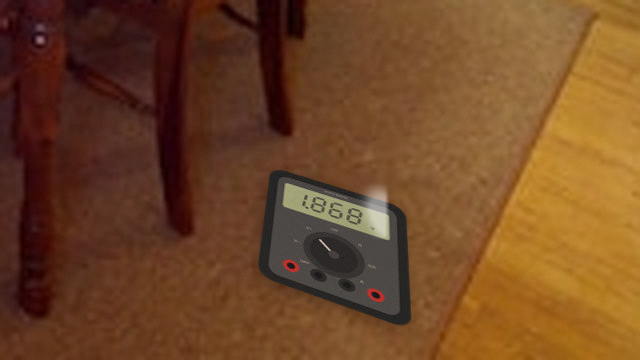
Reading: 1.868V
